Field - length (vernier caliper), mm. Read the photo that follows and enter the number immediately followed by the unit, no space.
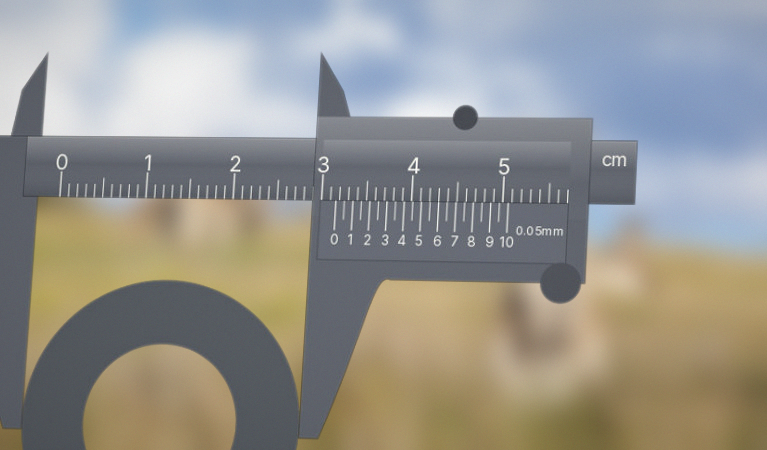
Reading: 31.6mm
